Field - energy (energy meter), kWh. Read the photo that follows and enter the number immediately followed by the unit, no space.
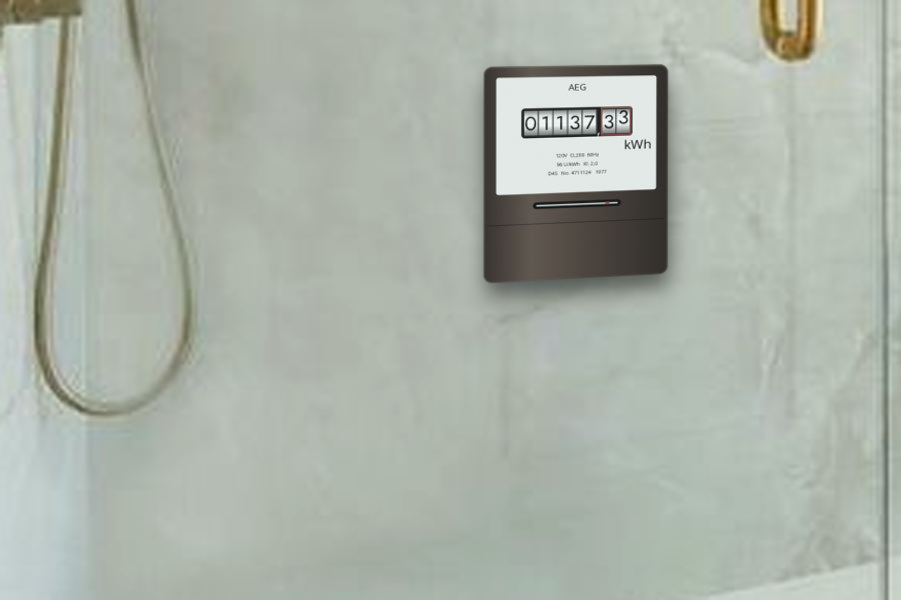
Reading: 1137.33kWh
